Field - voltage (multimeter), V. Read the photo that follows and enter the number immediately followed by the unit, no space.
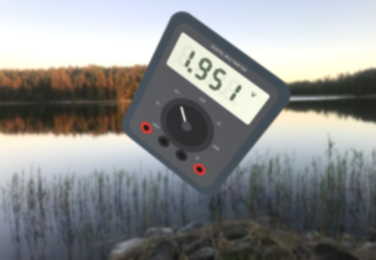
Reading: 1.951V
